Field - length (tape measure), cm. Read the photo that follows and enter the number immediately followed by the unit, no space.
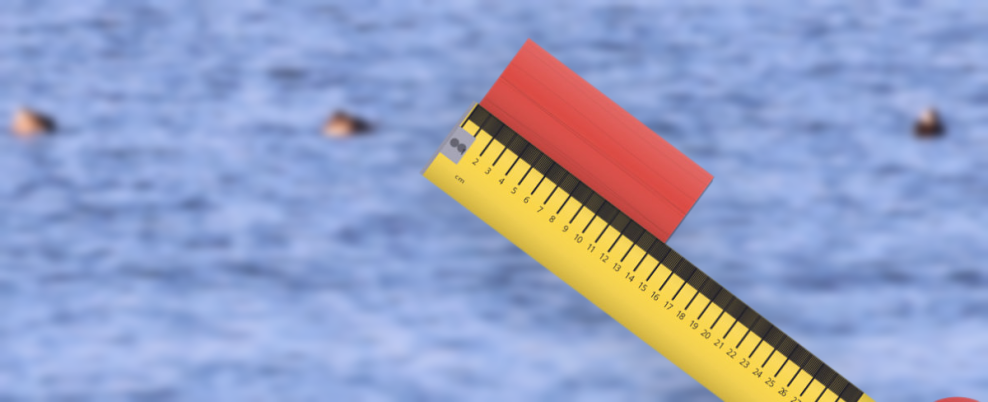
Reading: 14.5cm
